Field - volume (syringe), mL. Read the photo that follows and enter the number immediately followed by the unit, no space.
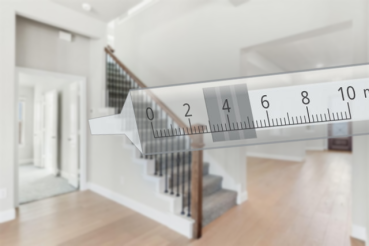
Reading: 3mL
